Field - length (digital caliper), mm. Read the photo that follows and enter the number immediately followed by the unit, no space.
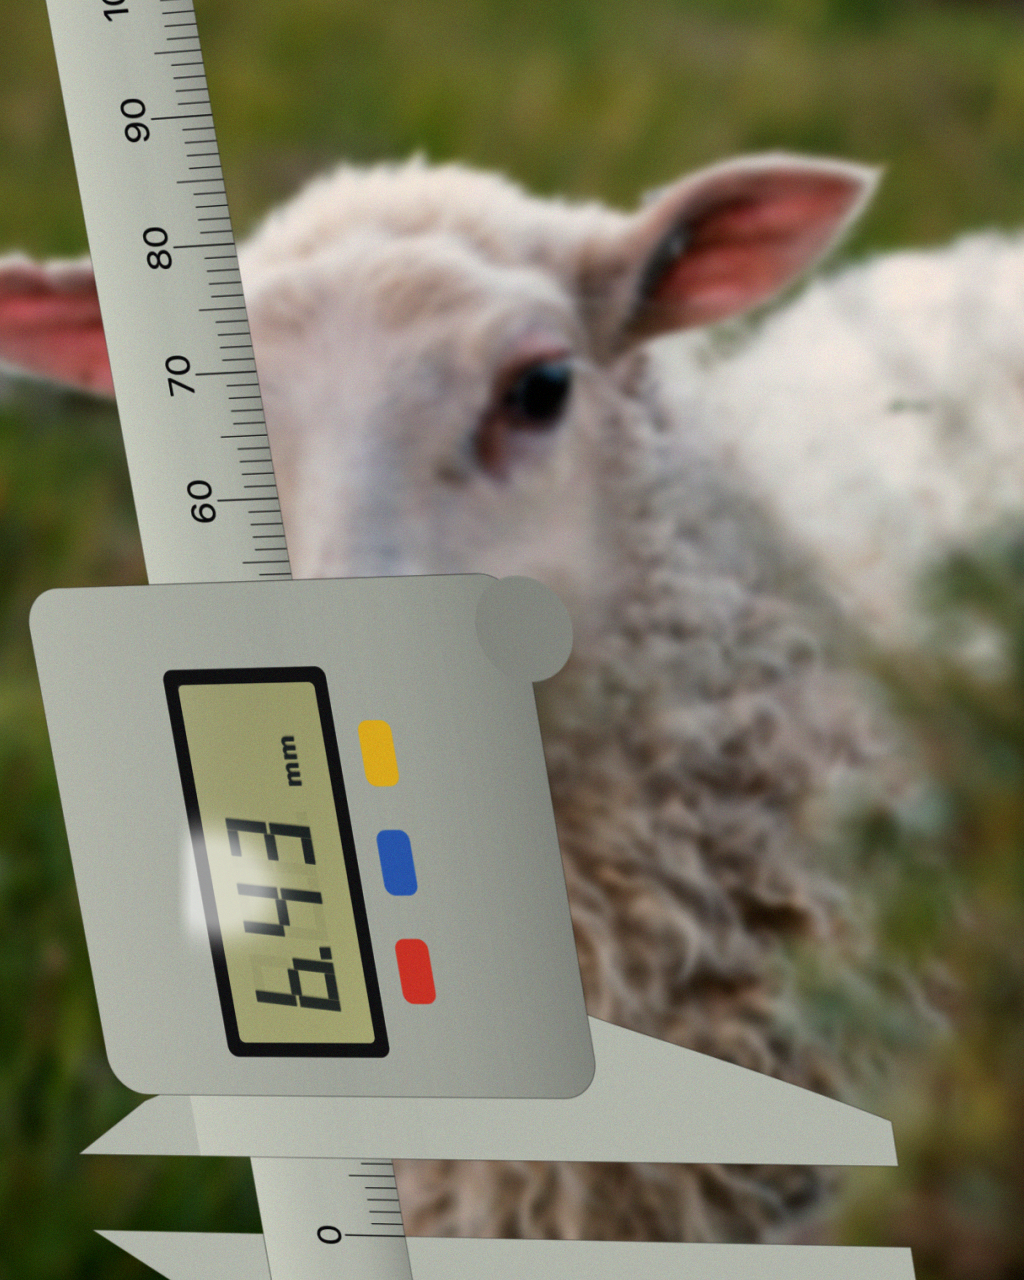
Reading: 6.43mm
